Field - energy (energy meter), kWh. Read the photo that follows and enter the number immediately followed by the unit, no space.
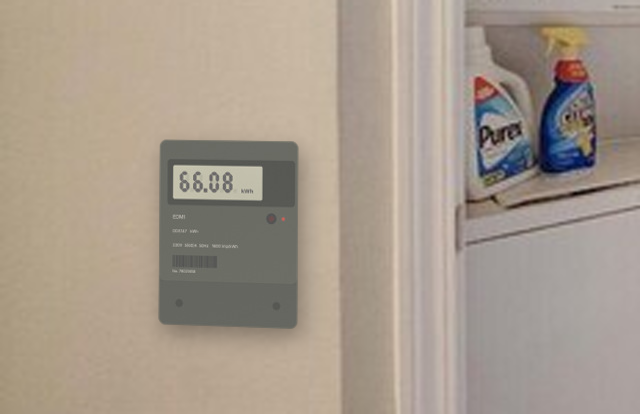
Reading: 66.08kWh
